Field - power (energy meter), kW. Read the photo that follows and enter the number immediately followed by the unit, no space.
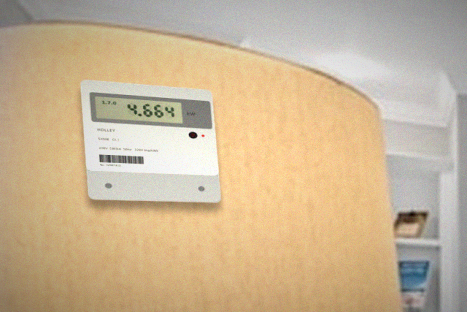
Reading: 4.664kW
